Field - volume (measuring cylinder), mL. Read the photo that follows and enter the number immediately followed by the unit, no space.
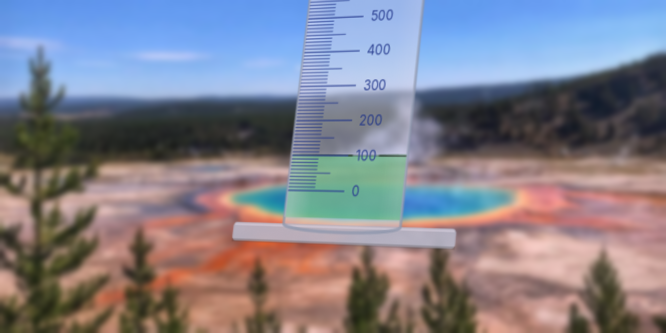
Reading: 100mL
